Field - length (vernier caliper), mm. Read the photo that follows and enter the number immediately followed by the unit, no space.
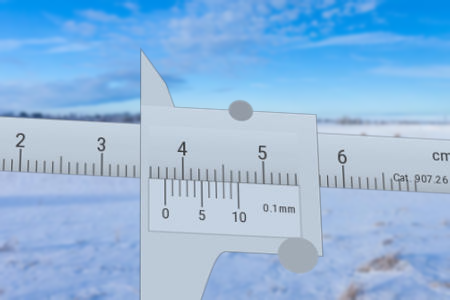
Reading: 37.8mm
